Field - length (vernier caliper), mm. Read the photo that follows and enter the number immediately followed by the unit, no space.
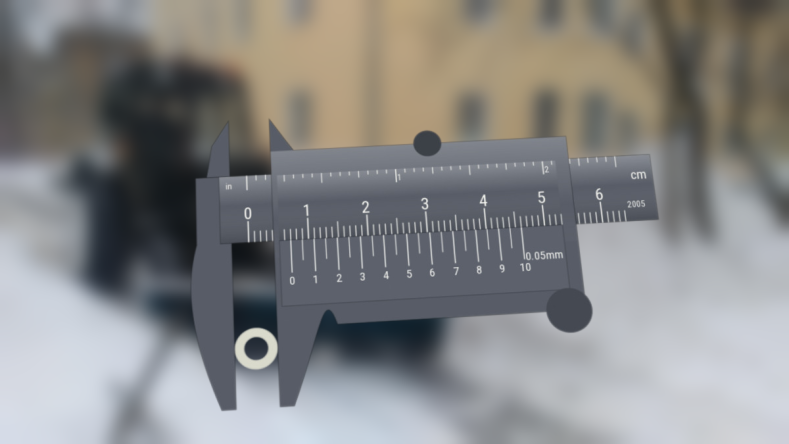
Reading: 7.0mm
